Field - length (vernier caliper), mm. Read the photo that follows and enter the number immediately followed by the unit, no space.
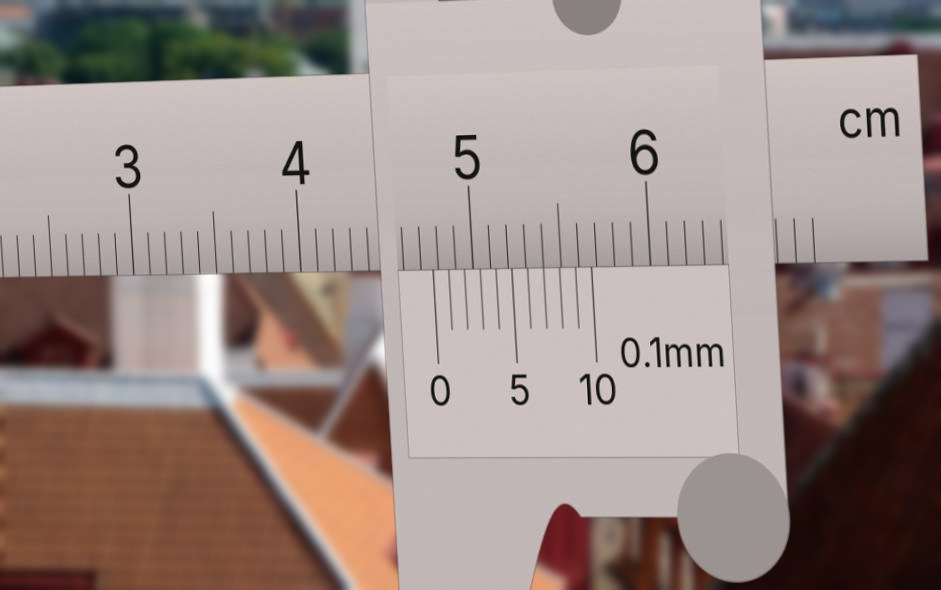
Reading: 47.7mm
